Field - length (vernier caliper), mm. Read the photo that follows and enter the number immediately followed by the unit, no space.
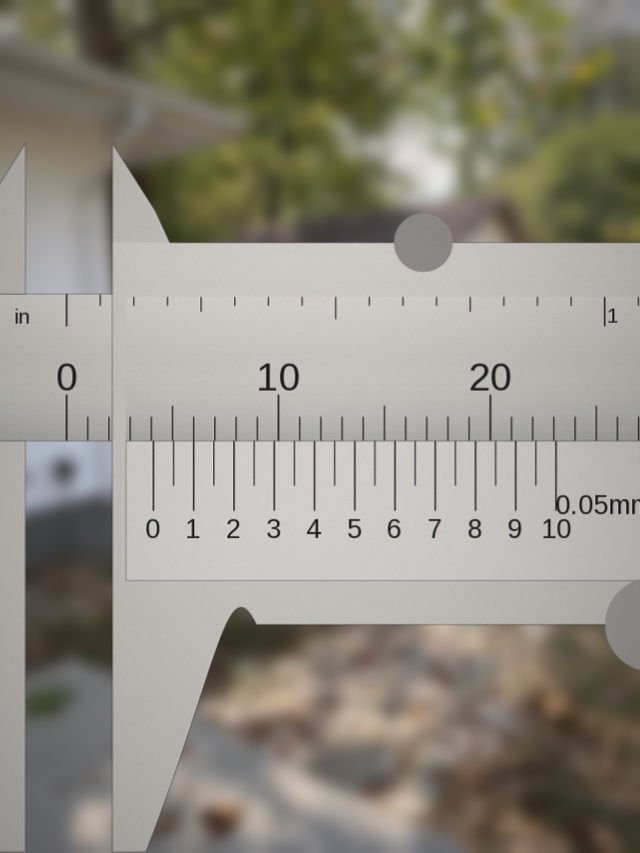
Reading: 4.1mm
